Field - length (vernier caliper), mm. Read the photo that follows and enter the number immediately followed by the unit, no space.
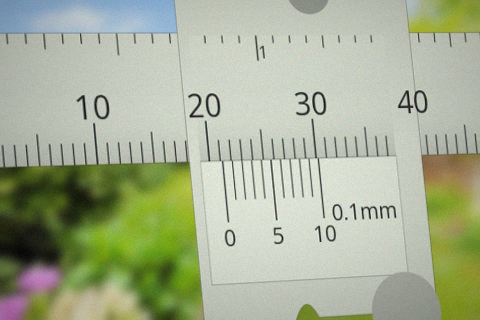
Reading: 21.2mm
